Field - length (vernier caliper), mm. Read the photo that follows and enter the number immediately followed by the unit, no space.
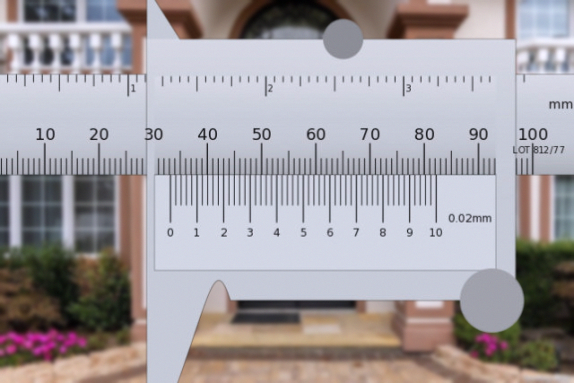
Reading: 33.2mm
